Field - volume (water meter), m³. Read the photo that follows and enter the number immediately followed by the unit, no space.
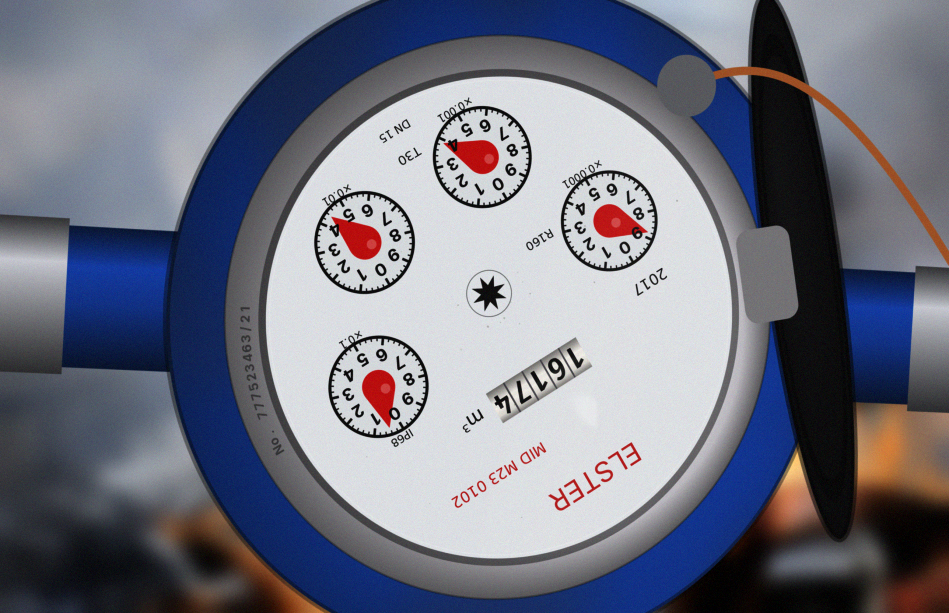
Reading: 16174.0438m³
